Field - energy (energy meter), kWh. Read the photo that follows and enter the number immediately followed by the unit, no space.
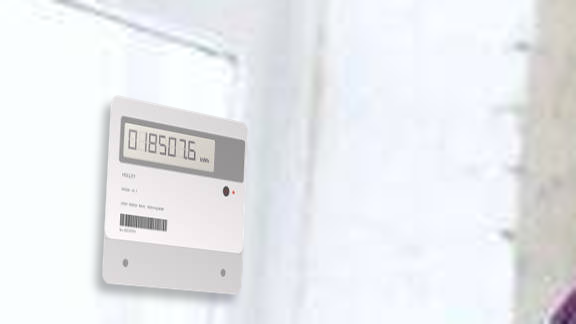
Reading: 18507.6kWh
